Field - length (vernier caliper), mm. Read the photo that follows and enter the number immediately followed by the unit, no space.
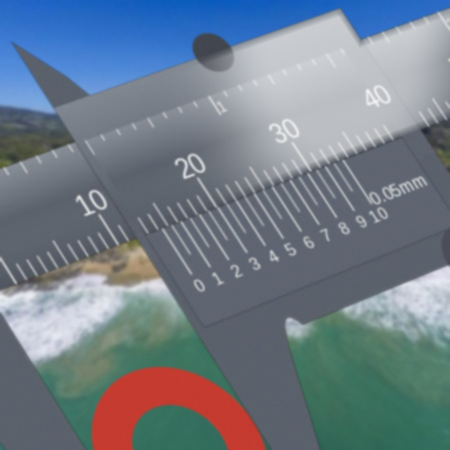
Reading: 14.4mm
